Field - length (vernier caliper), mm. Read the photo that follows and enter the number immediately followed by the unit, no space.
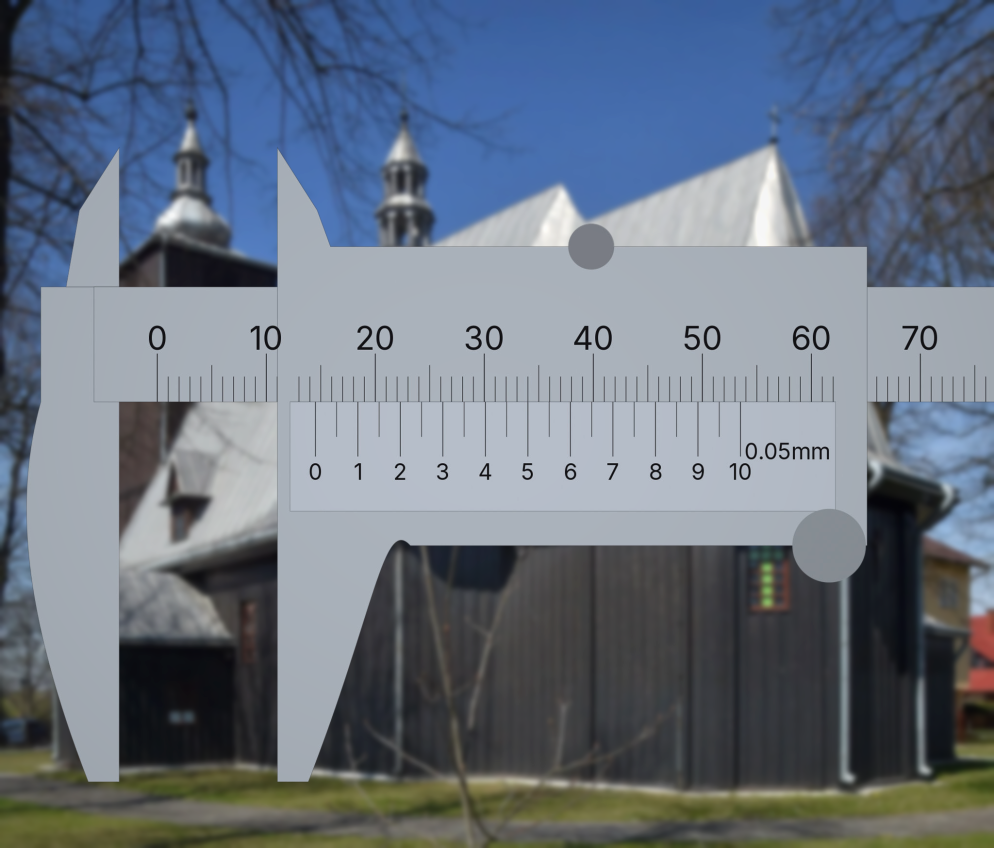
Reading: 14.5mm
